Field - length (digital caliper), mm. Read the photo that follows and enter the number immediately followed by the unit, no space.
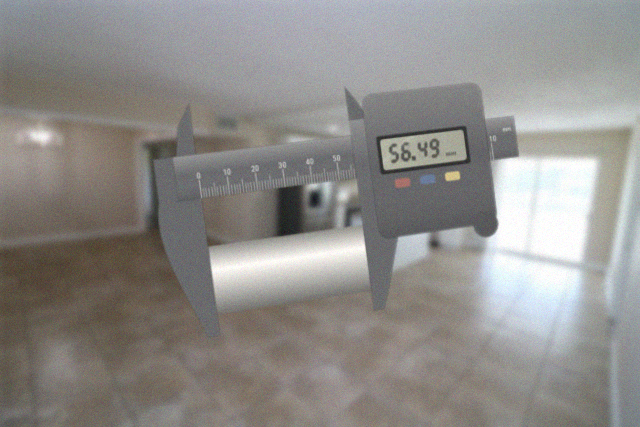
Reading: 56.49mm
